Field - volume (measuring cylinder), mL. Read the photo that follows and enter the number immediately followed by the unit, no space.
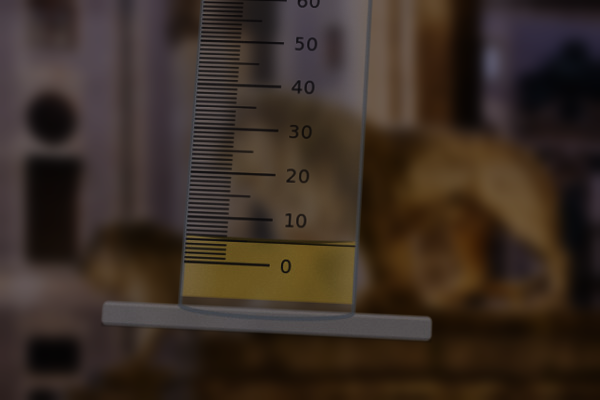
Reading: 5mL
